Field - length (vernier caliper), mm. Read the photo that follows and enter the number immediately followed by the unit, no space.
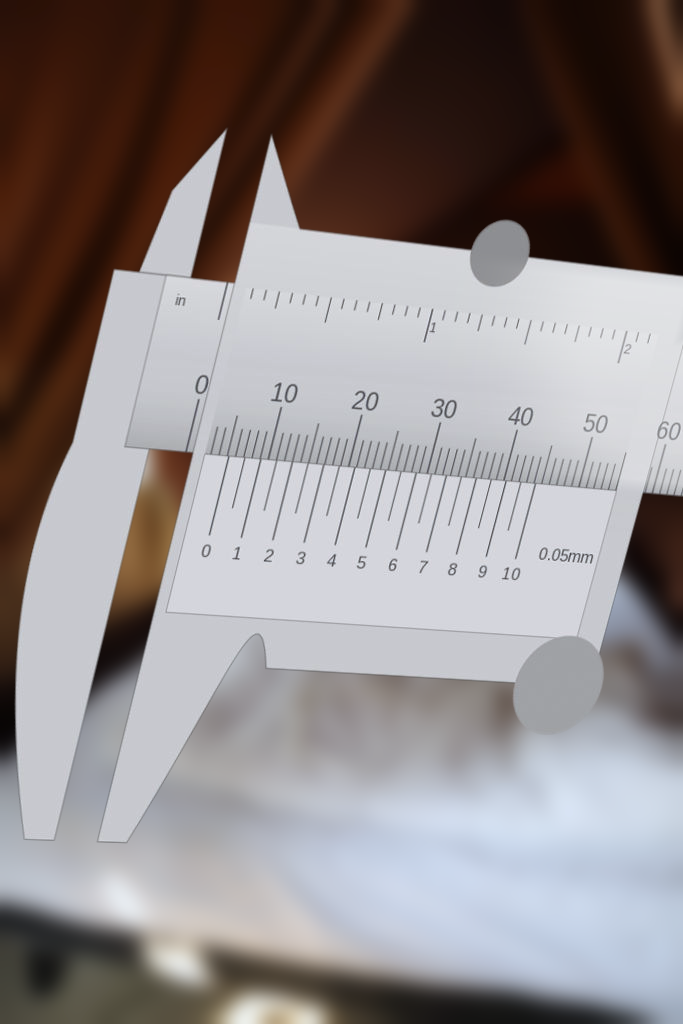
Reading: 5.2mm
